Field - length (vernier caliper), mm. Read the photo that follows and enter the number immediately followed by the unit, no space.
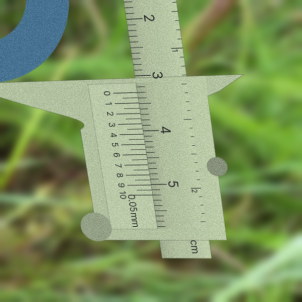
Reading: 33.0mm
